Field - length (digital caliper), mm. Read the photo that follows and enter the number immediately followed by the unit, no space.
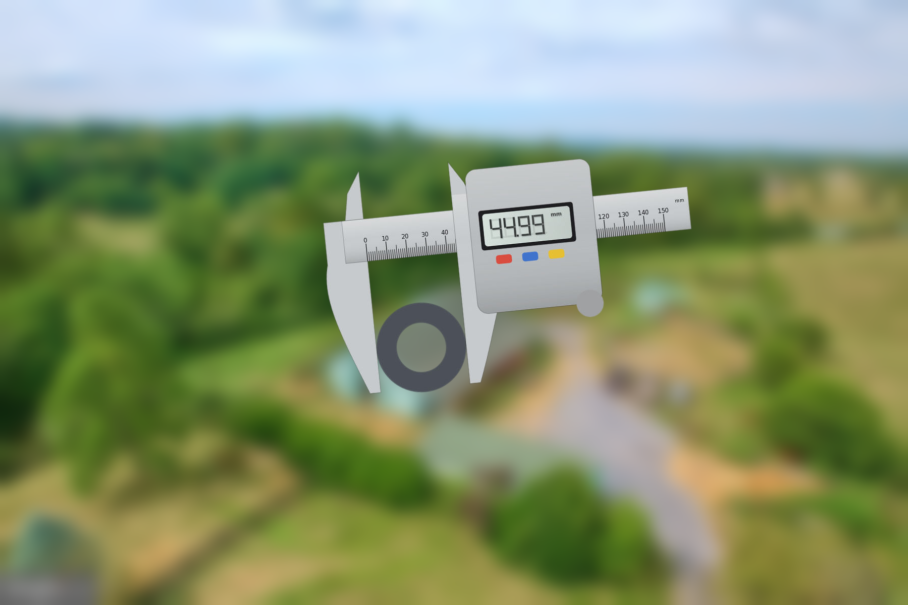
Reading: 44.99mm
